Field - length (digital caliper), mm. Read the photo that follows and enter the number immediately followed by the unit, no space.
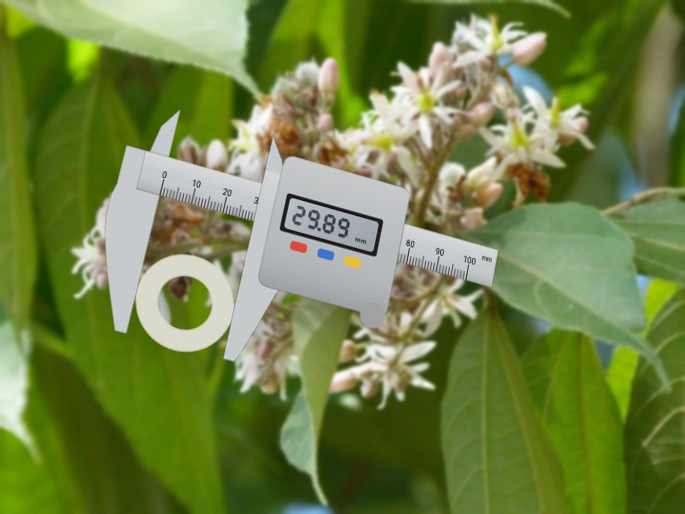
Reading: 29.89mm
